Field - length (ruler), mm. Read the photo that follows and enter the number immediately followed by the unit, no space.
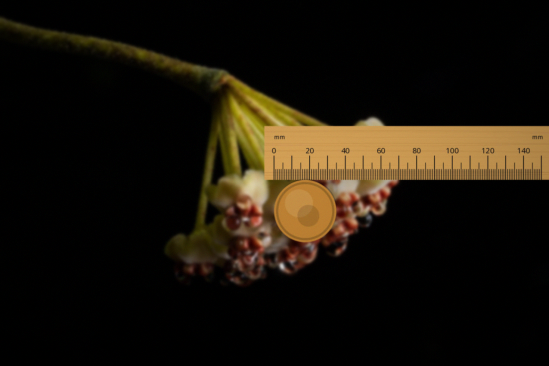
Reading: 35mm
